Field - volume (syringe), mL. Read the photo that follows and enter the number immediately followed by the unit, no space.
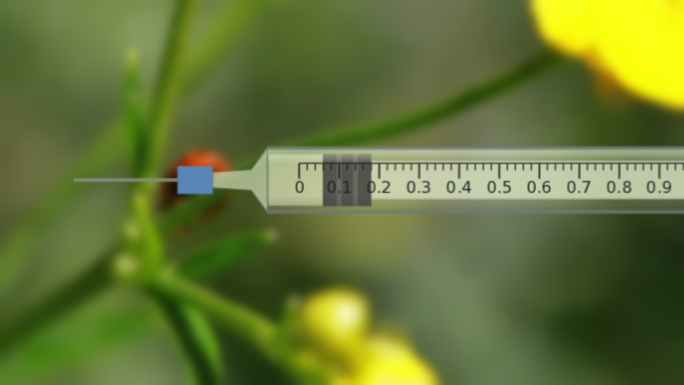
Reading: 0.06mL
